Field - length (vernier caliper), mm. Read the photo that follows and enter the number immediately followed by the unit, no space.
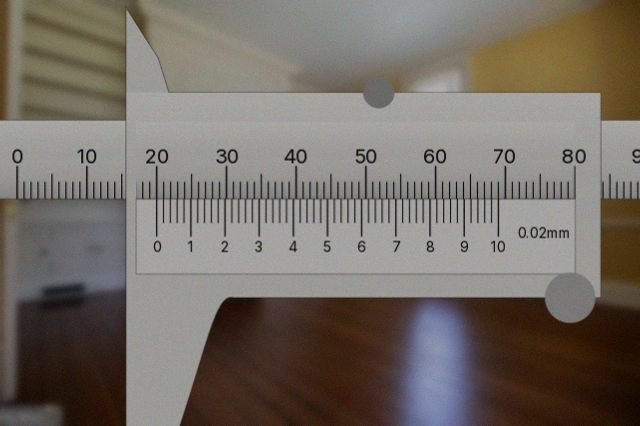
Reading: 20.0mm
